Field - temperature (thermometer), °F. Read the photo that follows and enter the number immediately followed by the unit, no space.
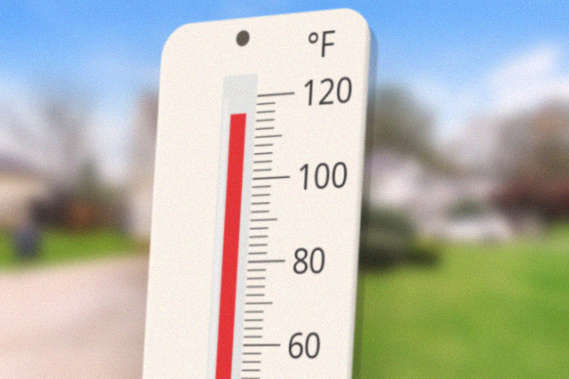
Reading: 116°F
